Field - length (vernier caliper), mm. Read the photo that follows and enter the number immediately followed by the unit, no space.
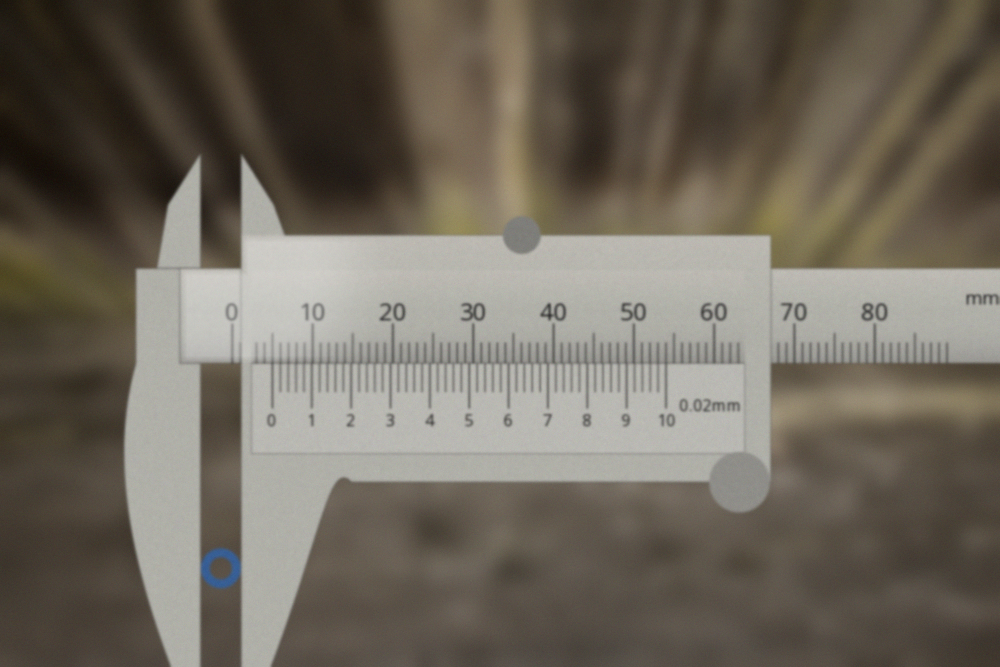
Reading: 5.0mm
